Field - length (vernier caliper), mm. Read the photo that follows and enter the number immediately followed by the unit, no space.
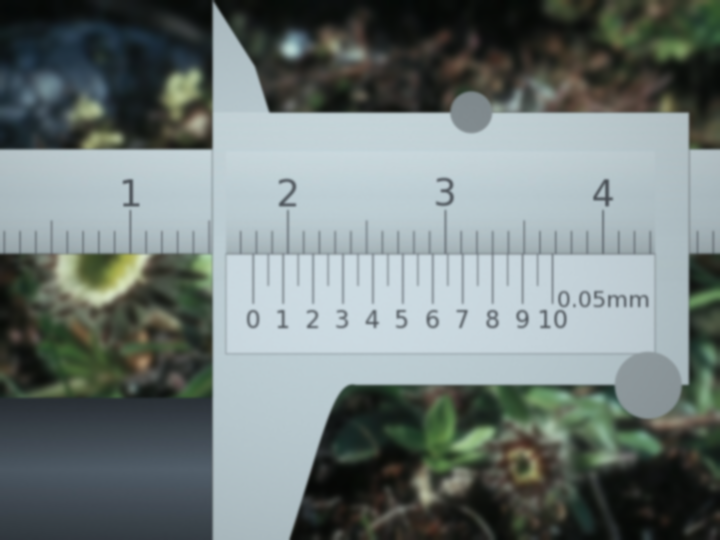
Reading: 17.8mm
